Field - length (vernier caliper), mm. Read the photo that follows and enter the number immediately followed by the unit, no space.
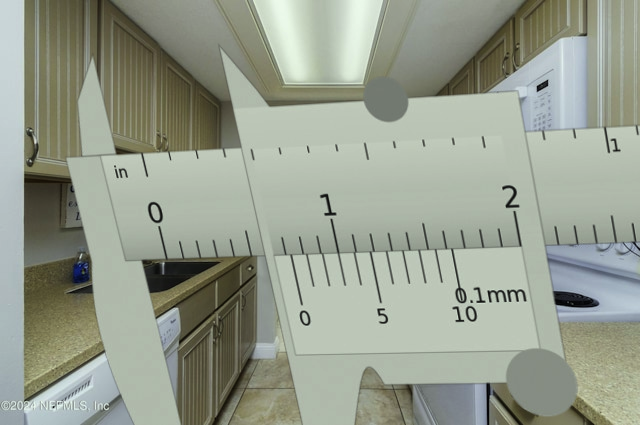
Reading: 7.3mm
